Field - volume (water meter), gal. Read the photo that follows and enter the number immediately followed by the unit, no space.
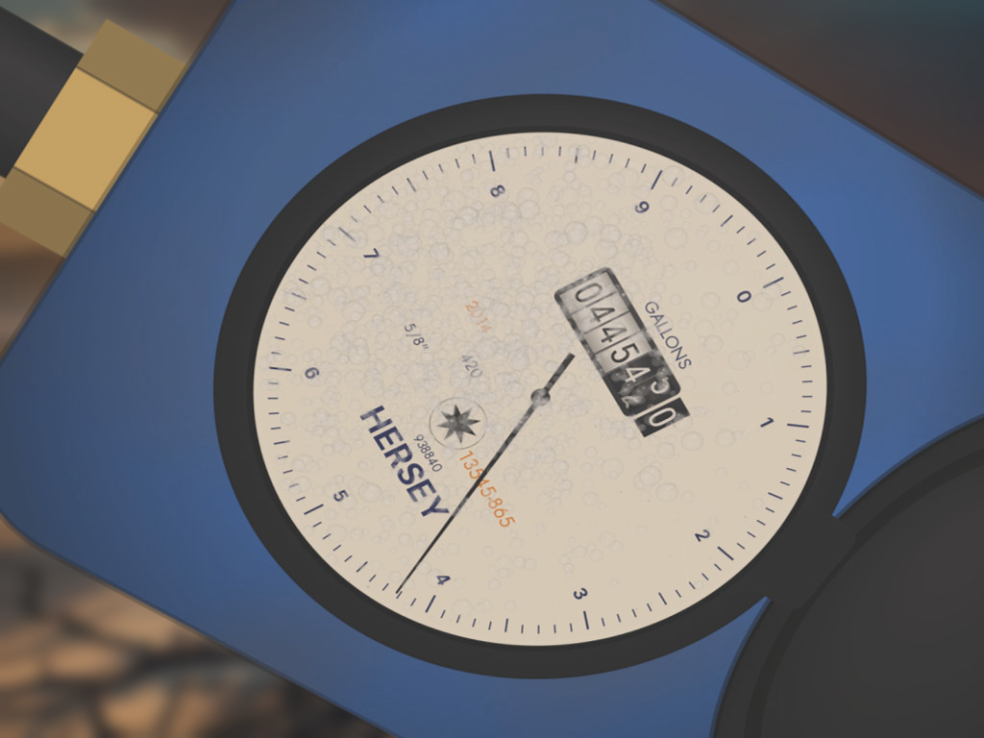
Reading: 445454.2gal
